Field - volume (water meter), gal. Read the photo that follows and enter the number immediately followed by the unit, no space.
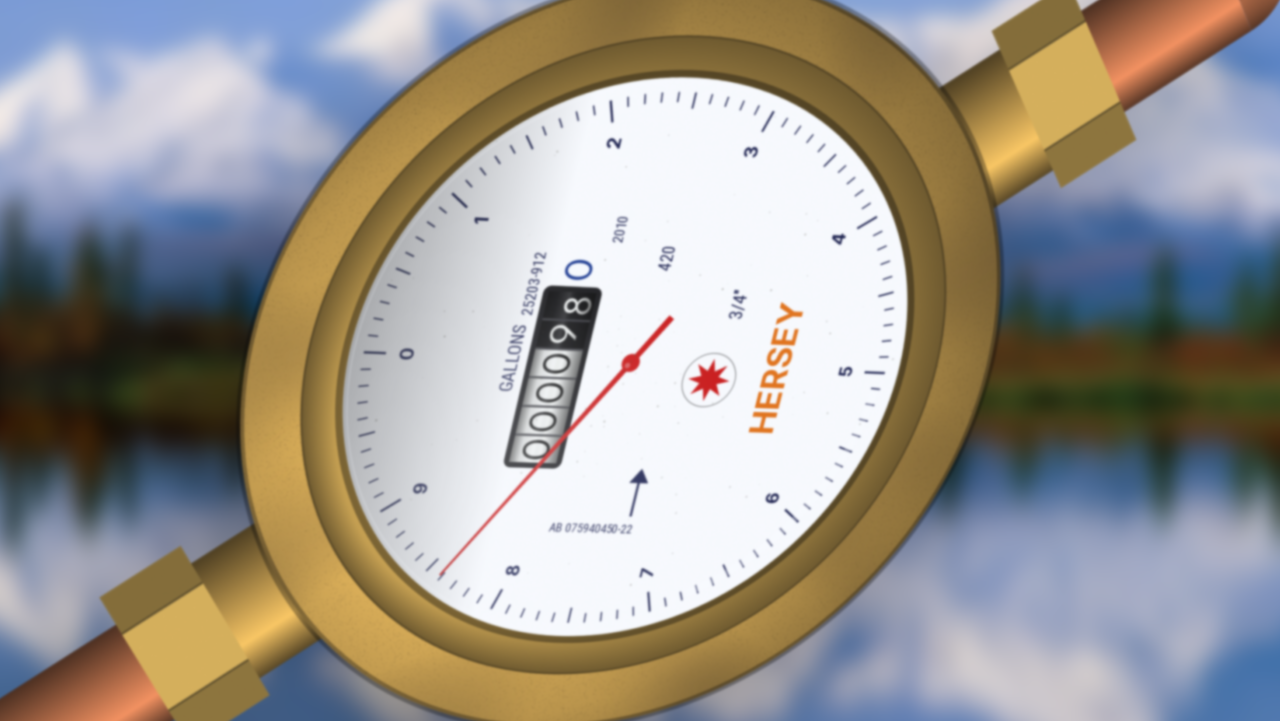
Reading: 978.4gal
